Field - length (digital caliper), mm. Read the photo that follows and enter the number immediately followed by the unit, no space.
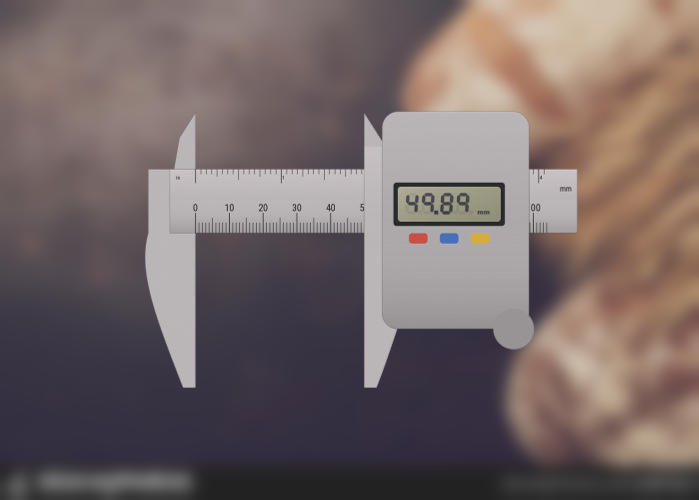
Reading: 49.89mm
